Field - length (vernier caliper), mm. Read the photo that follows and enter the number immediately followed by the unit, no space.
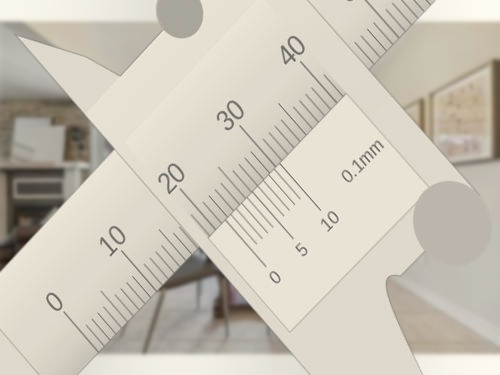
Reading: 21.6mm
